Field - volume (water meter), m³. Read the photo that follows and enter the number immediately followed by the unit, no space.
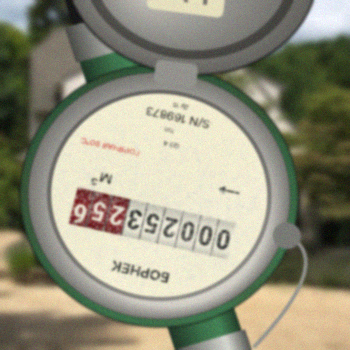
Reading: 253.256m³
